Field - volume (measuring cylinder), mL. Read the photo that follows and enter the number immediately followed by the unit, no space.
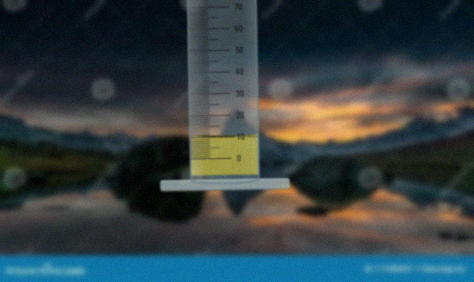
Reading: 10mL
